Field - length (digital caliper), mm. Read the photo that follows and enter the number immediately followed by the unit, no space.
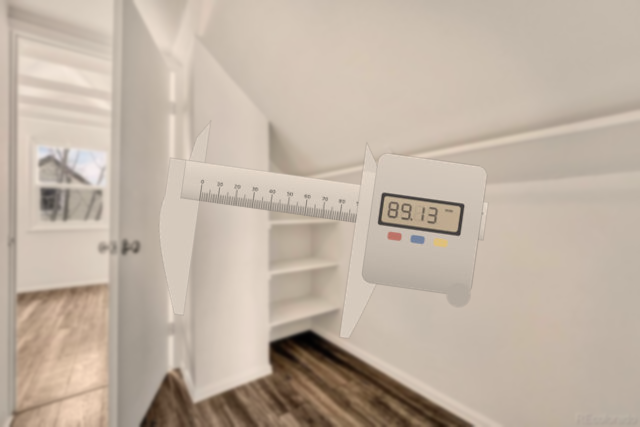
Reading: 89.13mm
